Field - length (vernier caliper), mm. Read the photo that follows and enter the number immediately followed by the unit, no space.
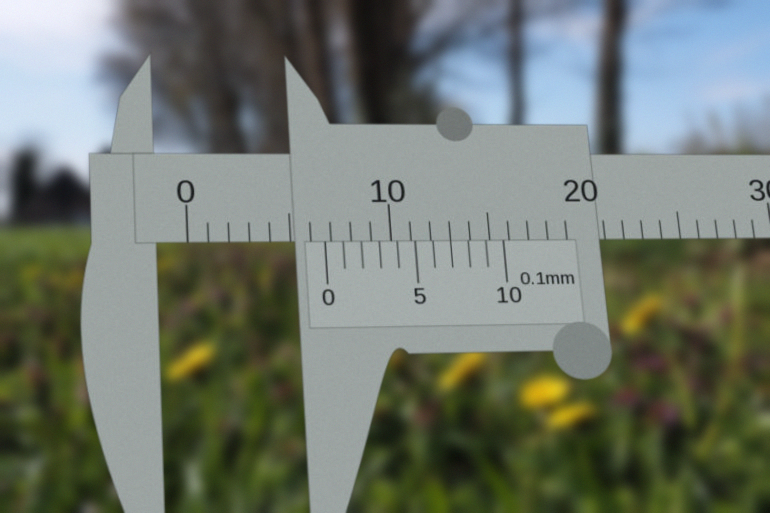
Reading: 6.7mm
